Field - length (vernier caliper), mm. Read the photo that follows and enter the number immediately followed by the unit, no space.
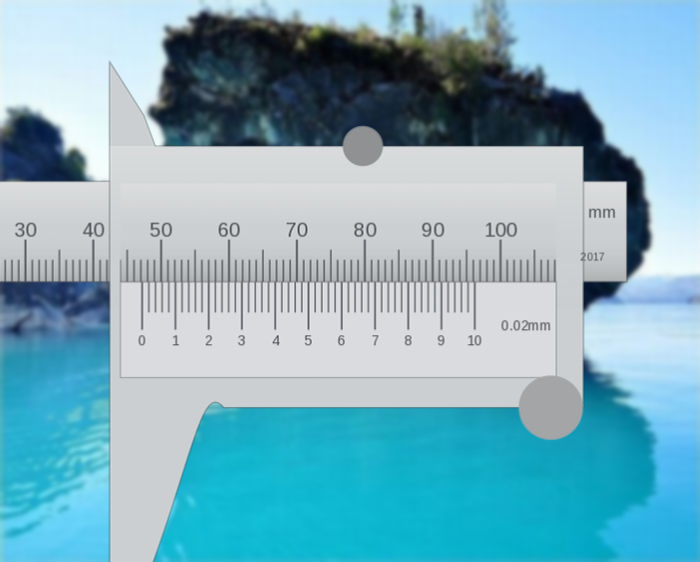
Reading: 47.2mm
